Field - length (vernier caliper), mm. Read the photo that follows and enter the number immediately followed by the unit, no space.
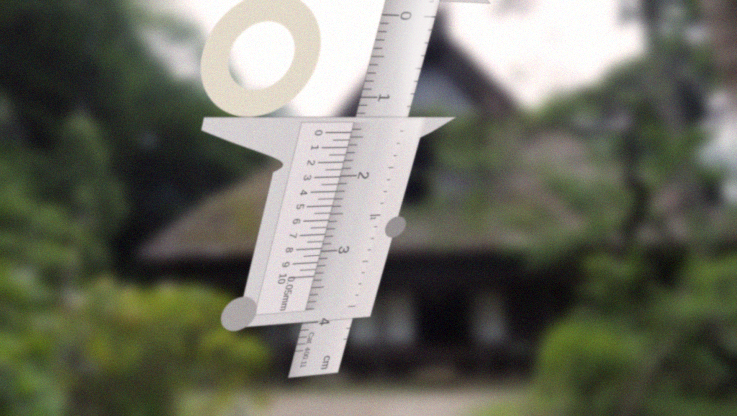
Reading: 14.4mm
